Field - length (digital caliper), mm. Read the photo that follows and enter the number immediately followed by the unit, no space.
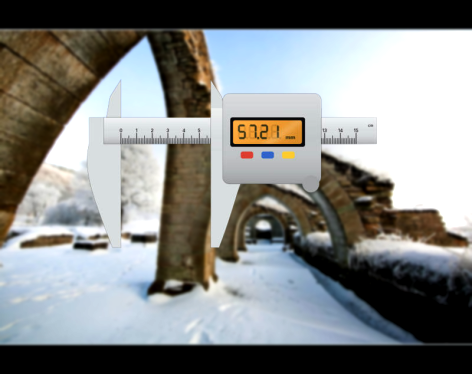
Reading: 57.21mm
